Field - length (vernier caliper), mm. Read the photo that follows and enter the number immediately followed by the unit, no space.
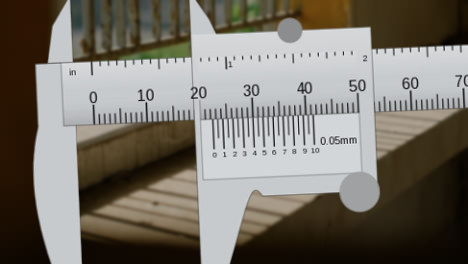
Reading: 22.4mm
